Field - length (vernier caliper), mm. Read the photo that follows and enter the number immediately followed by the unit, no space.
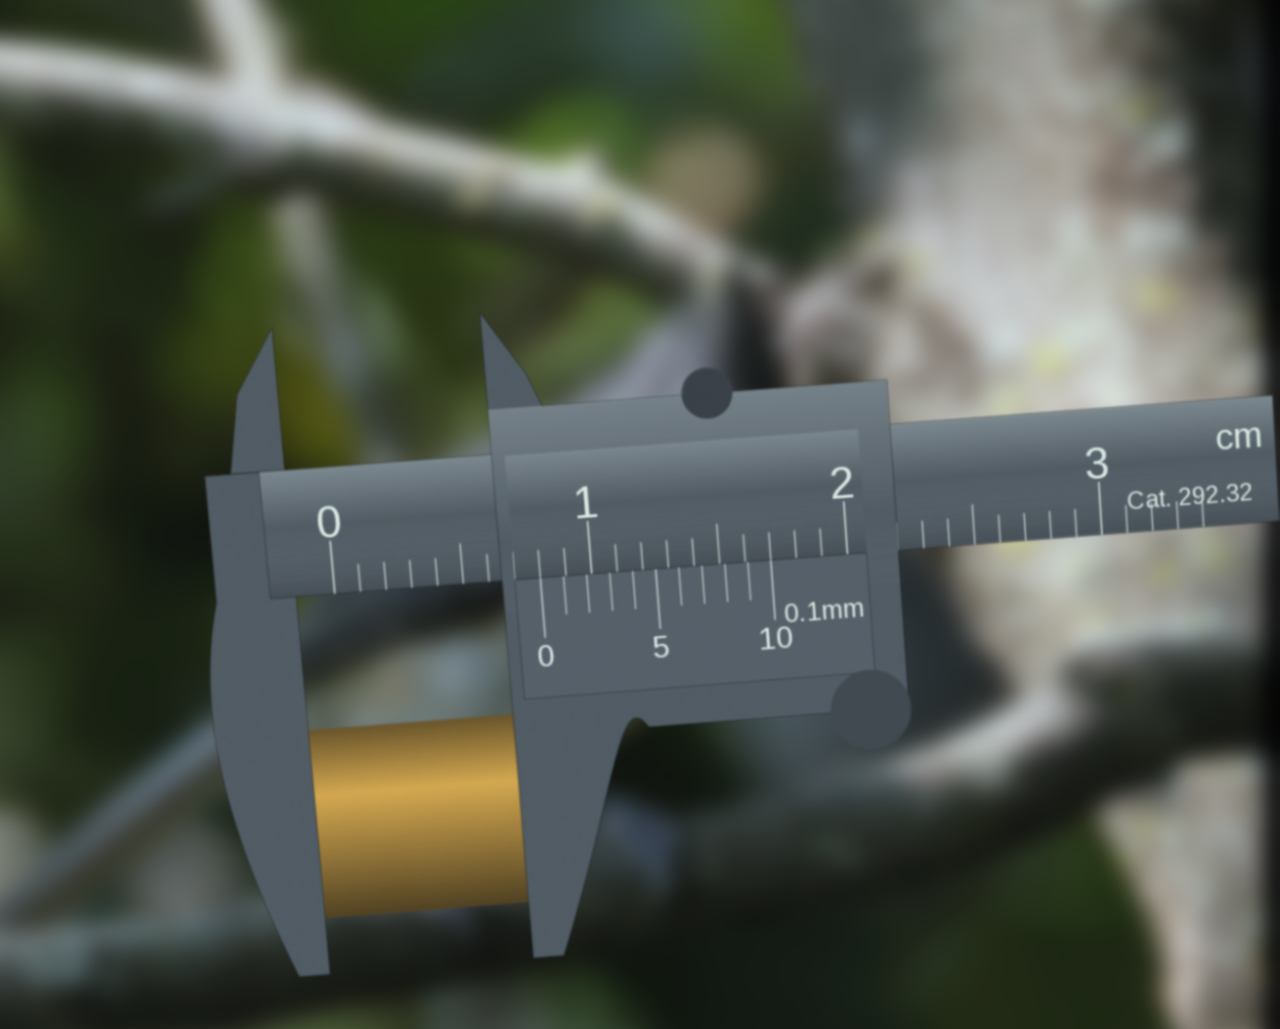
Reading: 8.0mm
